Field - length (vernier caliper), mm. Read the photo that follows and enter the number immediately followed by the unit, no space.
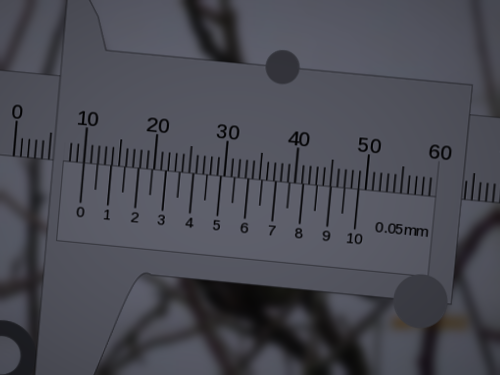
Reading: 10.0mm
